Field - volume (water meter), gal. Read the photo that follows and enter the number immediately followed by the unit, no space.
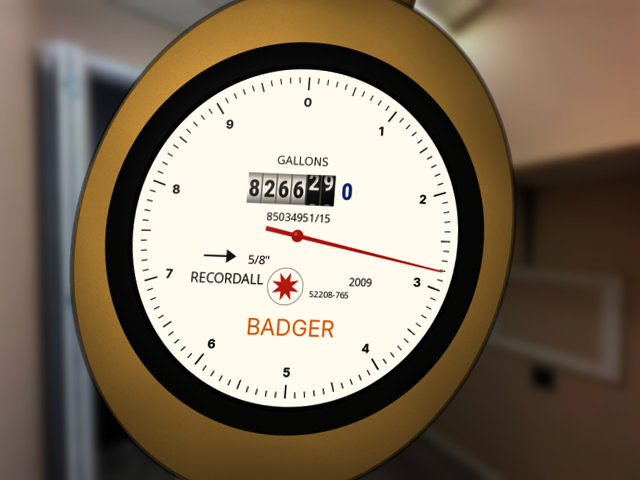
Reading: 8266292.8gal
